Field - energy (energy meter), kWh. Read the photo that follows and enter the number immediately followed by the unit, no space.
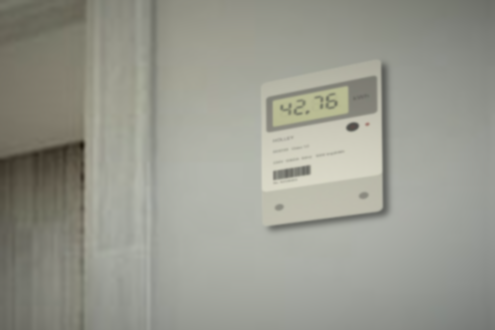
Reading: 42.76kWh
